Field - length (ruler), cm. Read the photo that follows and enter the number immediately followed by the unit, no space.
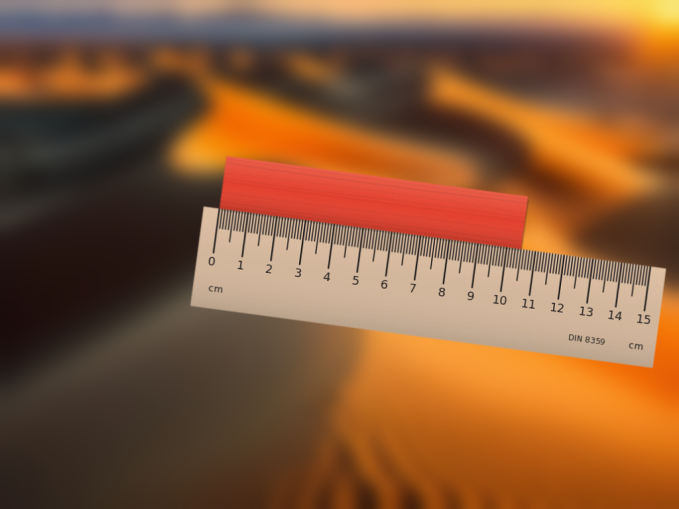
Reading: 10.5cm
